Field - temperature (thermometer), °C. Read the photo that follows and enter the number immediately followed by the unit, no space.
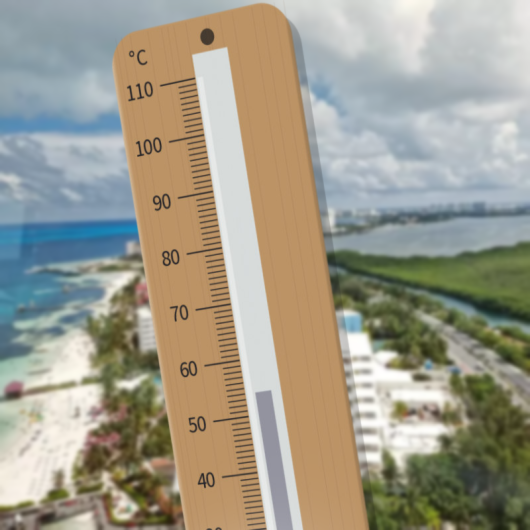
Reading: 54°C
